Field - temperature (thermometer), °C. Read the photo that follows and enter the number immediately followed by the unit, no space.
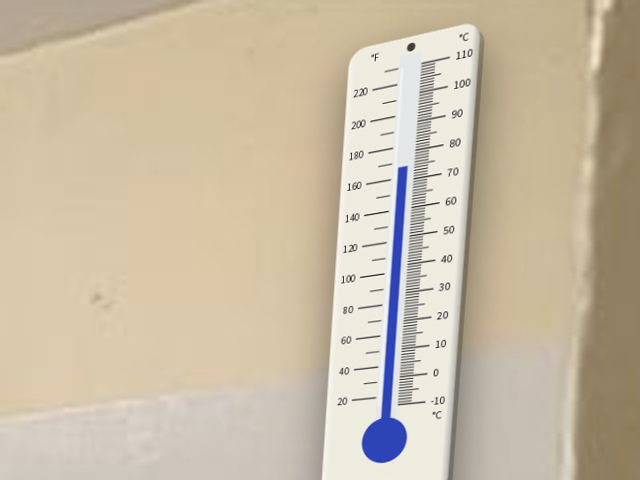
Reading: 75°C
